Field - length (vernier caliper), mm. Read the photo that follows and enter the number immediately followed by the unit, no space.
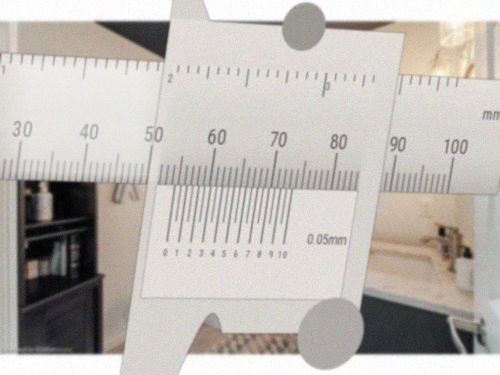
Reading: 54.5mm
